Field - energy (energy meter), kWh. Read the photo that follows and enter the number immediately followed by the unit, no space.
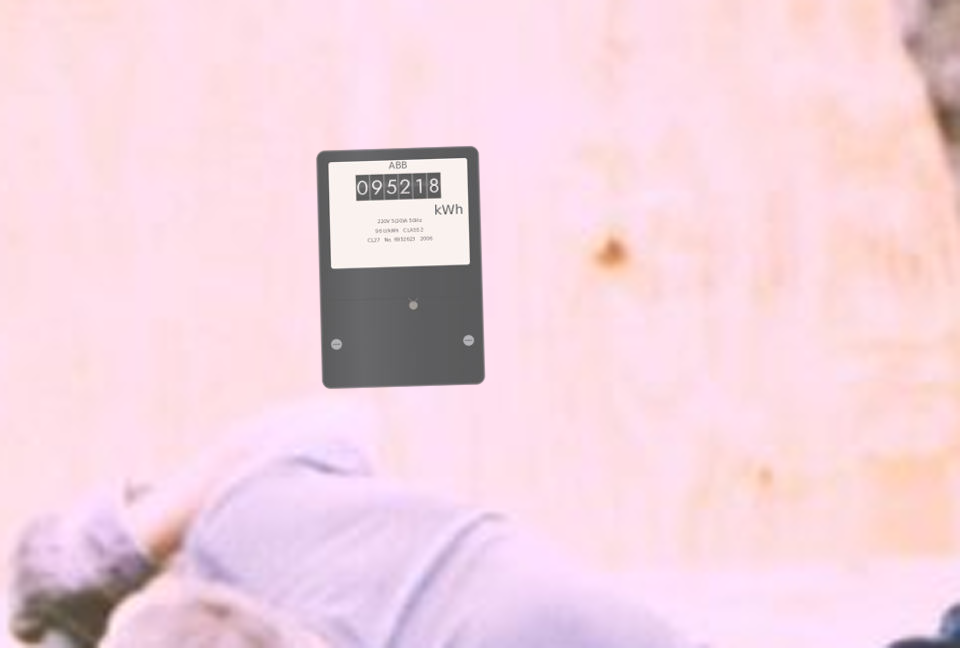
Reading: 95218kWh
